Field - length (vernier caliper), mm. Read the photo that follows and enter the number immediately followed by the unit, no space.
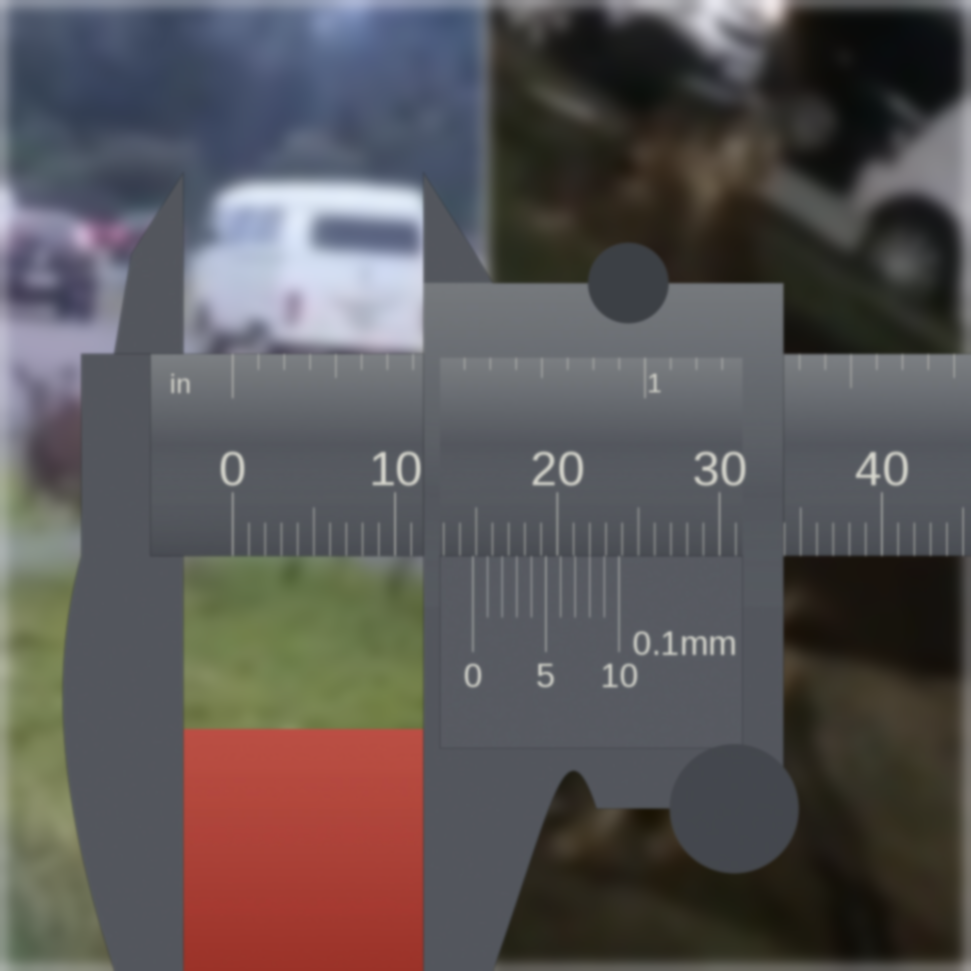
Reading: 14.8mm
